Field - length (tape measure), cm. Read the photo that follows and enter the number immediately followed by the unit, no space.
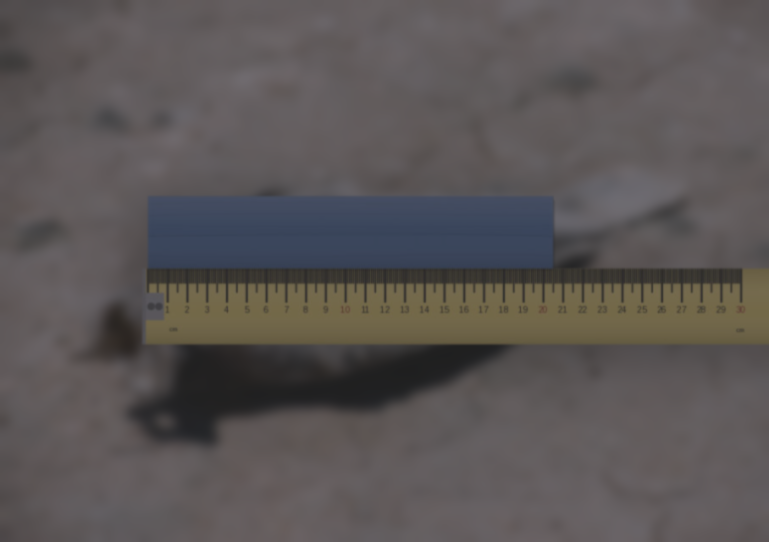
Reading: 20.5cm
